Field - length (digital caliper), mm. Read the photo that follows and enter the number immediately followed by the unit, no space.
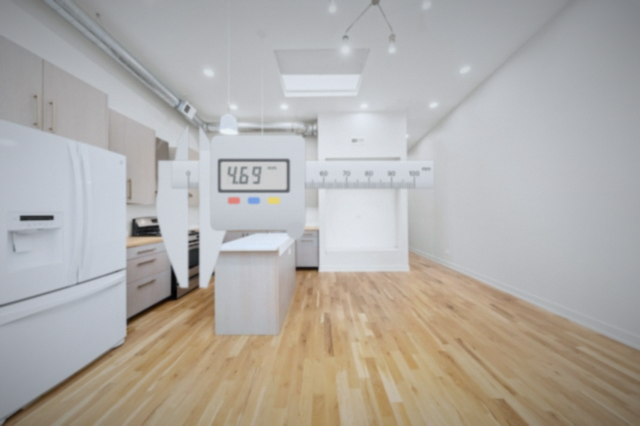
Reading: 4.69mm
